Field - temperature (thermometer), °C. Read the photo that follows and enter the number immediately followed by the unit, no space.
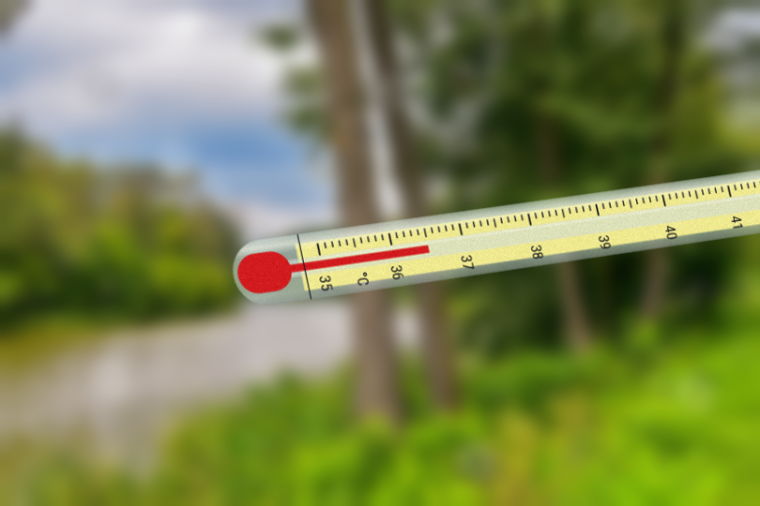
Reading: 36.5°C
